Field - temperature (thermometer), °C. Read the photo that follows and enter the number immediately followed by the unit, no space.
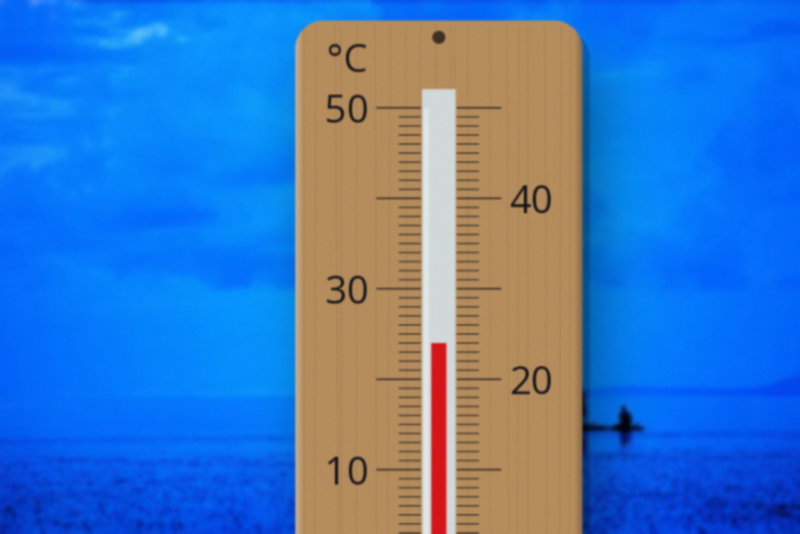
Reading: 24°C
